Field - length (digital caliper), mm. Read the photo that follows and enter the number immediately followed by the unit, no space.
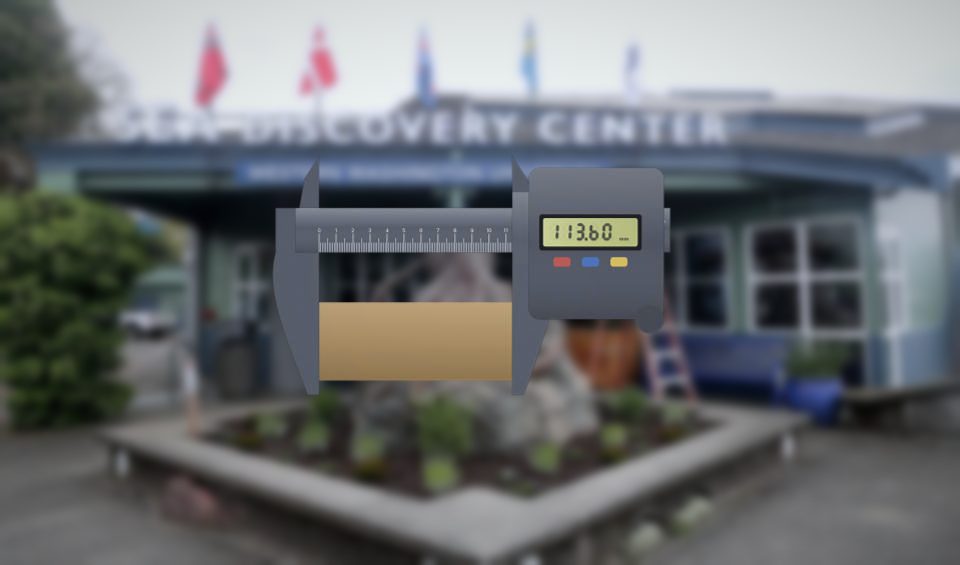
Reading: 113.60mm
